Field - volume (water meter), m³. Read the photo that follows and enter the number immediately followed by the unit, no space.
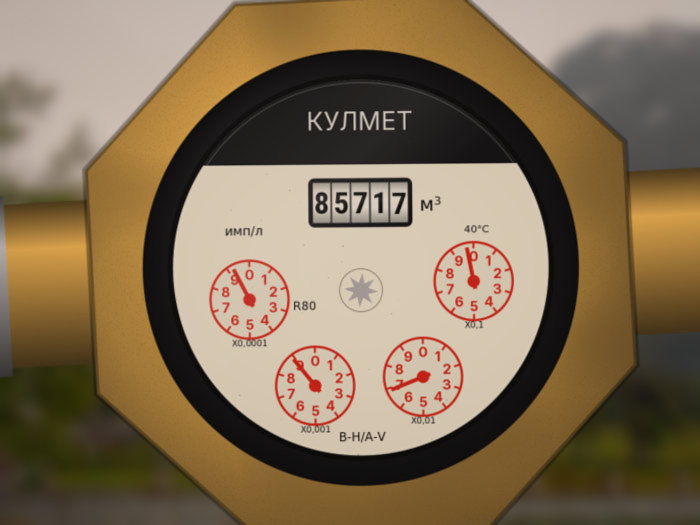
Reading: 85716.9689m³
